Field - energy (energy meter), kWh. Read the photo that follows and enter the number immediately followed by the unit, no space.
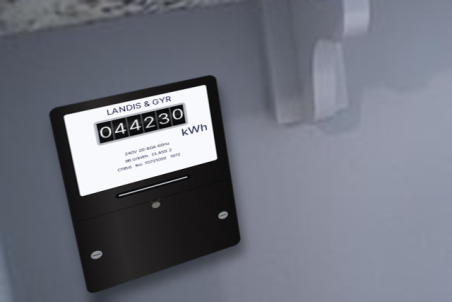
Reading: 44230kWh
